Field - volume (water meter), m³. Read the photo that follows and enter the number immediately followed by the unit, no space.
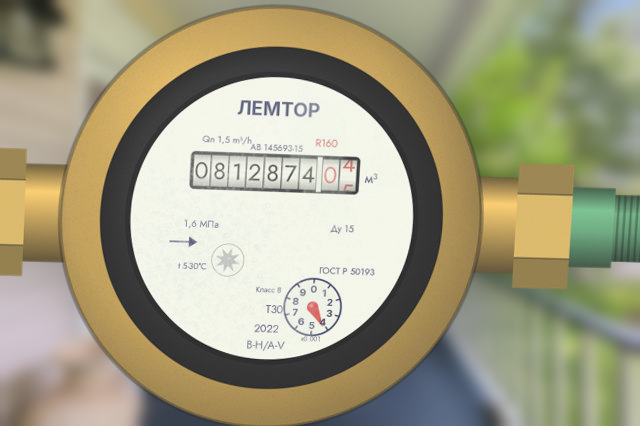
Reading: 812874.044m³
